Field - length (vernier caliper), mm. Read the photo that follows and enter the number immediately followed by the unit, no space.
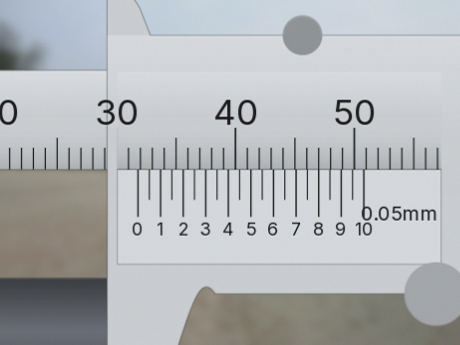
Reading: 31.8mm
